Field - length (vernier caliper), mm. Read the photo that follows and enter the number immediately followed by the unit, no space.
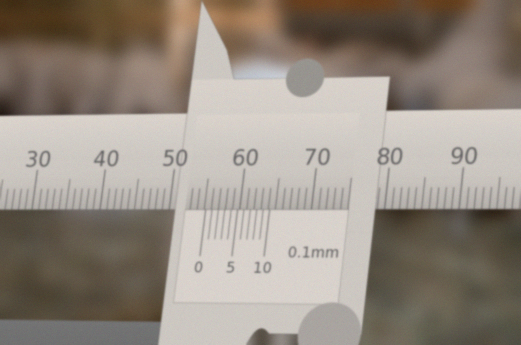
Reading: 55.2mm
